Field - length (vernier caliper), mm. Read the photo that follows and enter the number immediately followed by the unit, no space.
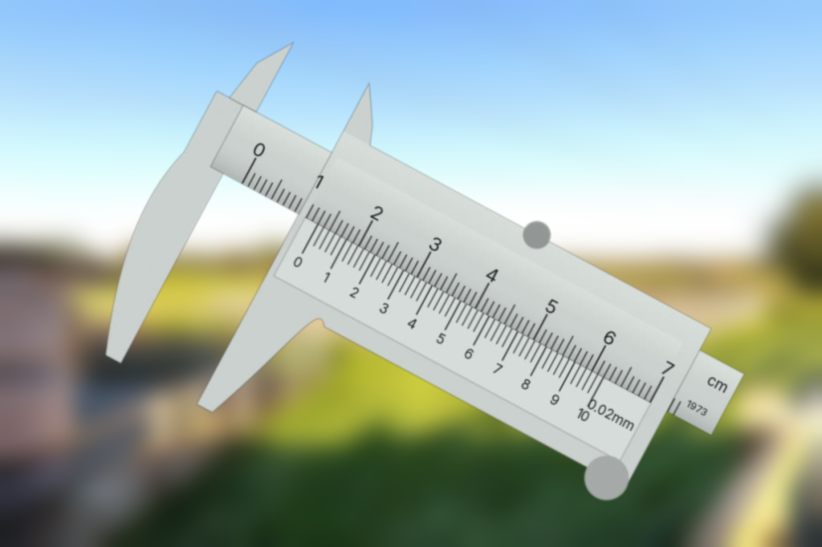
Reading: 13.0mm
